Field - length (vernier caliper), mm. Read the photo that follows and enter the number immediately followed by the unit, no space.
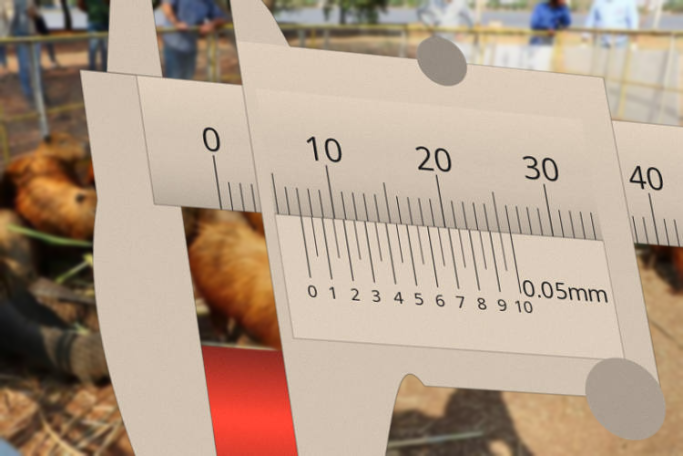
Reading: 7.0mm
